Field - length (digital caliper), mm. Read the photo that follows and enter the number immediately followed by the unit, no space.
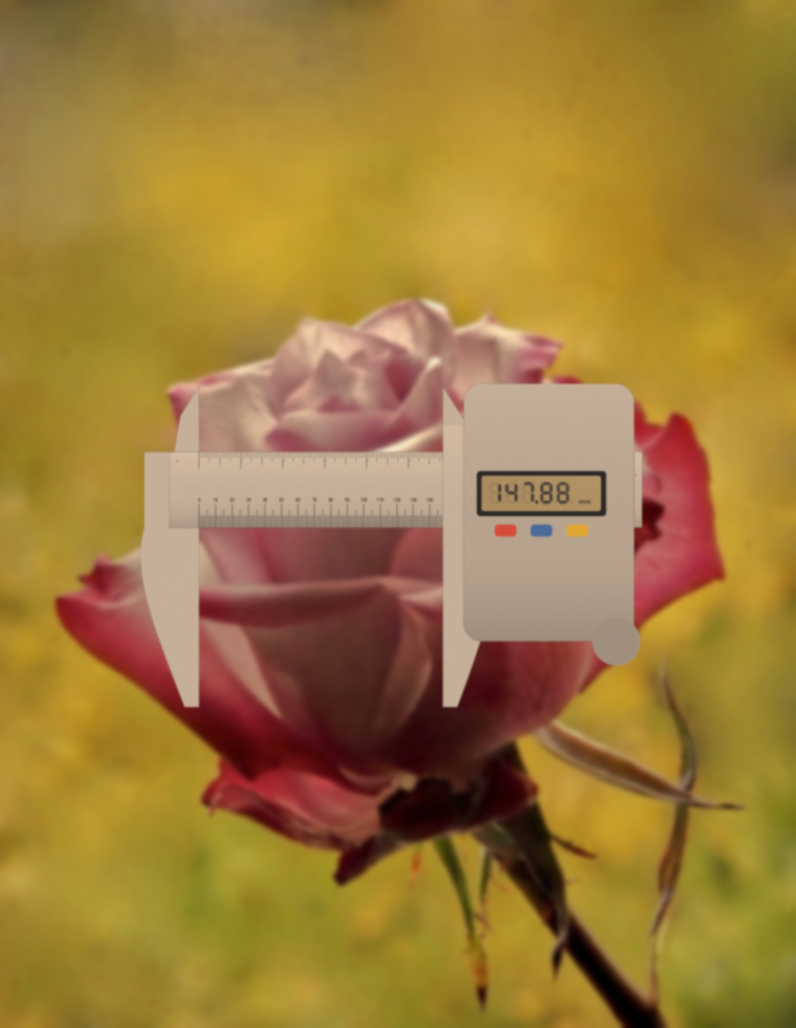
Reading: 147.88mm
